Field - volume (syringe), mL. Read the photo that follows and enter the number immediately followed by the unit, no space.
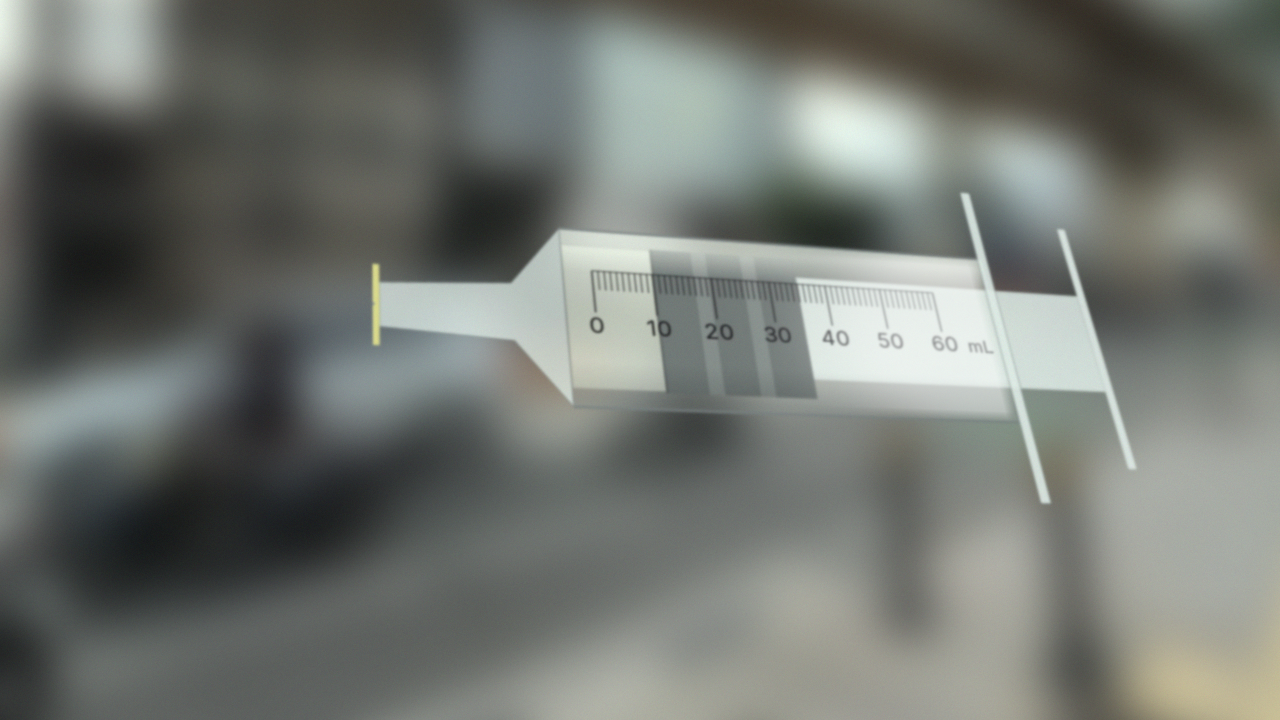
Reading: 10mL
